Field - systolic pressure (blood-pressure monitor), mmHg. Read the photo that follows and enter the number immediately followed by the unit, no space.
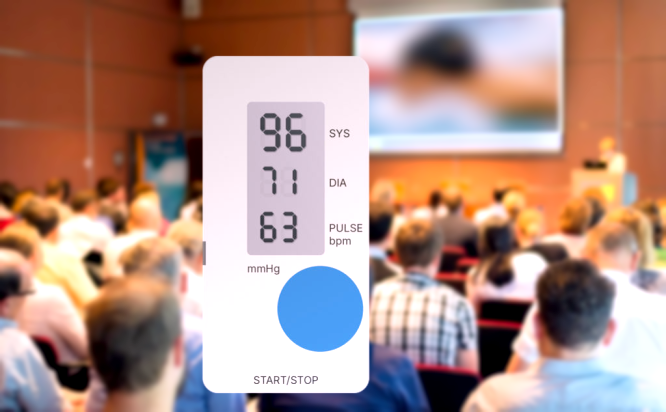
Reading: 96mmHg
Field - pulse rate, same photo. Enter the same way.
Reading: 63bpm
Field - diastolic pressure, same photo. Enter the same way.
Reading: 71mmHg
